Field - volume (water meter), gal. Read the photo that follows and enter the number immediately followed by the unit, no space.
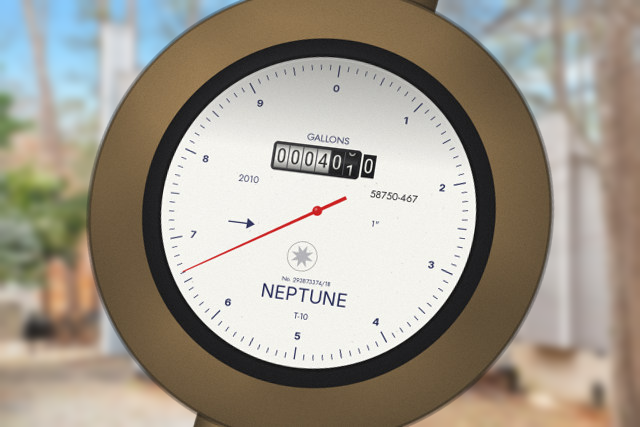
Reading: 4006.6gal
